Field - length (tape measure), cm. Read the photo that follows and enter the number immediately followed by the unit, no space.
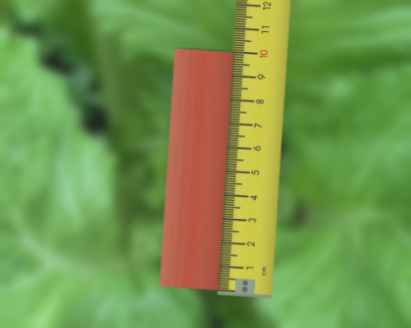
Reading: 10cm
